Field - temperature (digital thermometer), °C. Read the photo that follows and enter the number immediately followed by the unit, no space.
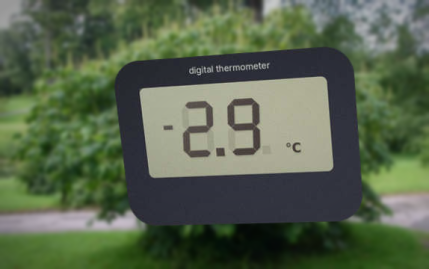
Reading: -2.9°C
